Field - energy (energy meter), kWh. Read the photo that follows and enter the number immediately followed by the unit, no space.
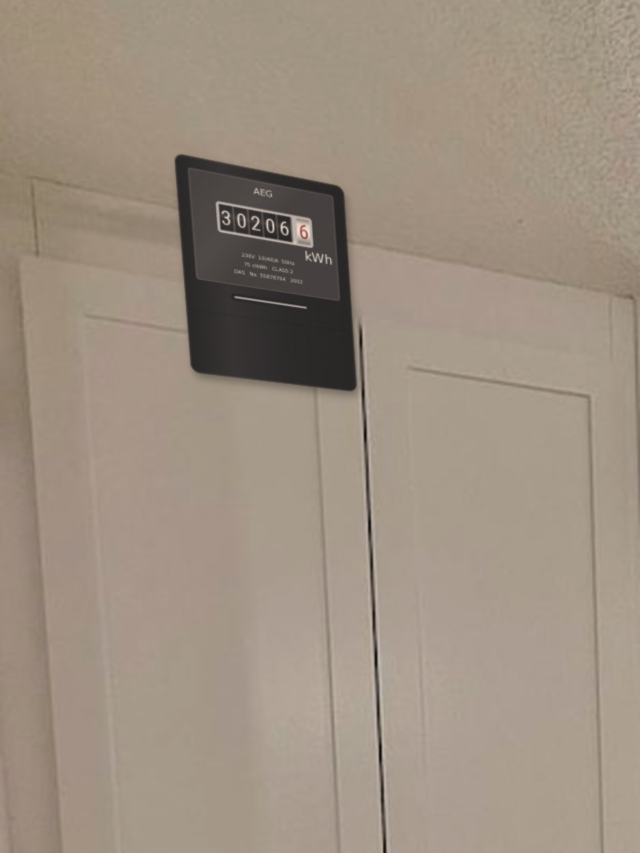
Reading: 30206.6kWh
